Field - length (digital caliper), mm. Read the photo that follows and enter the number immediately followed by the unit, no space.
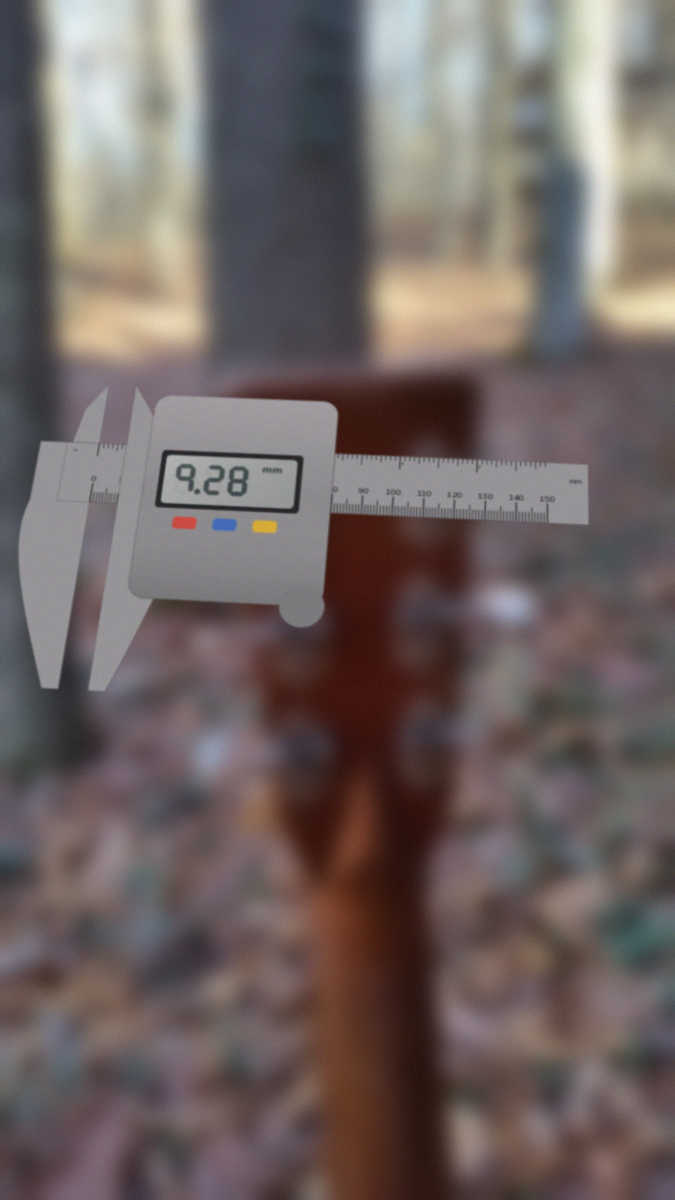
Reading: 9.28mm
